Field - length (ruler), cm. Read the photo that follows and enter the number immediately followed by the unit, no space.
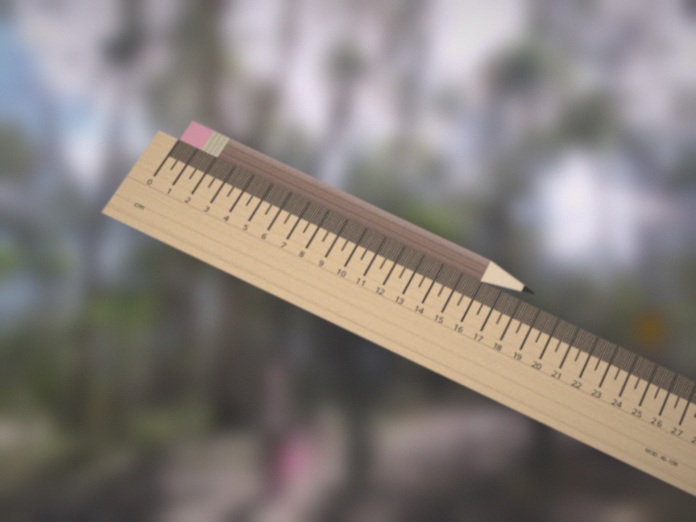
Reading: 18.5cm
